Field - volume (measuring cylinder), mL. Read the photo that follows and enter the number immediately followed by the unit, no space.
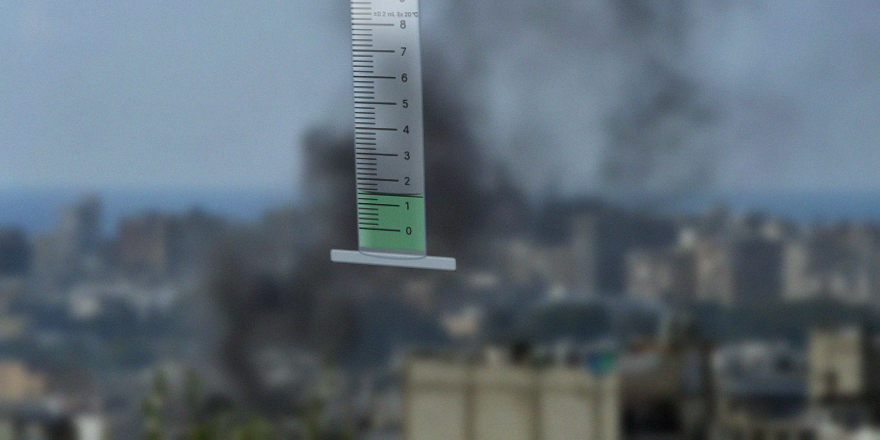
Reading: 1.4mL
